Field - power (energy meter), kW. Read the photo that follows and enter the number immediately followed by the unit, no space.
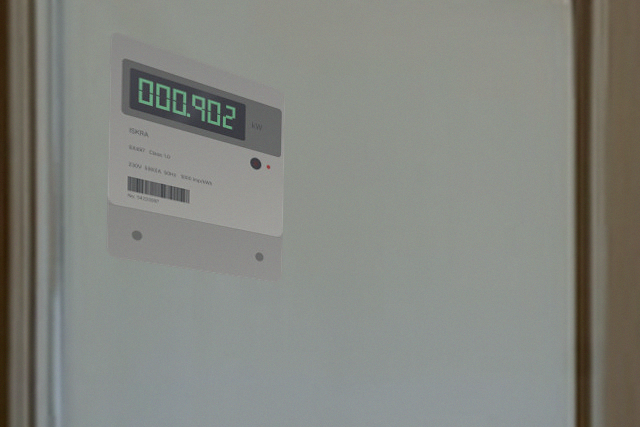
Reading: 0.902kW
